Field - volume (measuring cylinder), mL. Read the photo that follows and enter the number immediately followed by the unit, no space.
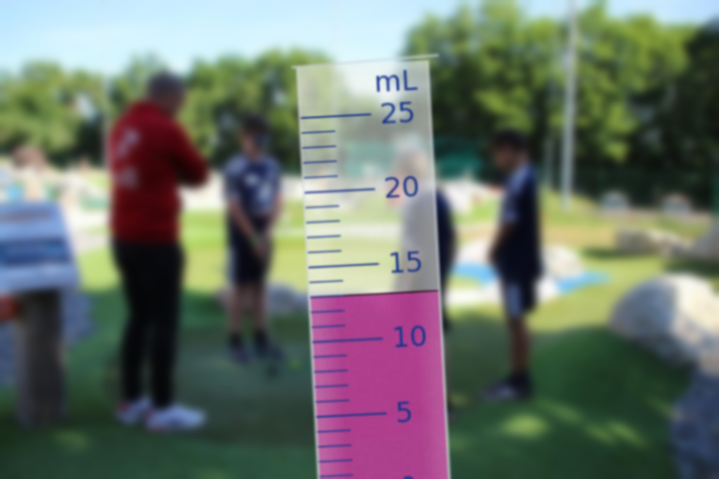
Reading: 13mL
